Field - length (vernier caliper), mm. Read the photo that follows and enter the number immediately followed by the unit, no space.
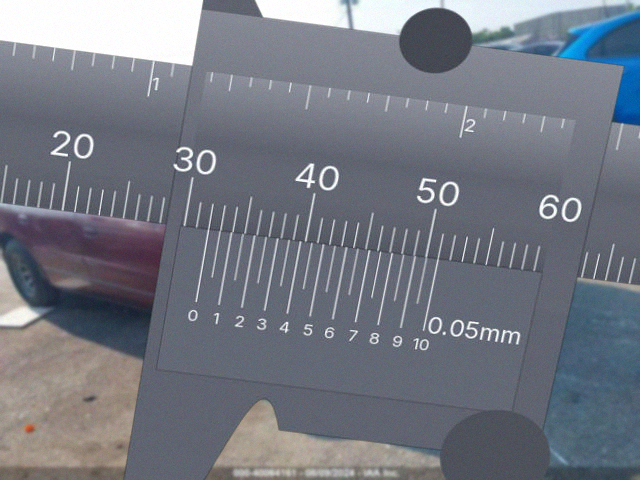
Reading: 32.0mm
